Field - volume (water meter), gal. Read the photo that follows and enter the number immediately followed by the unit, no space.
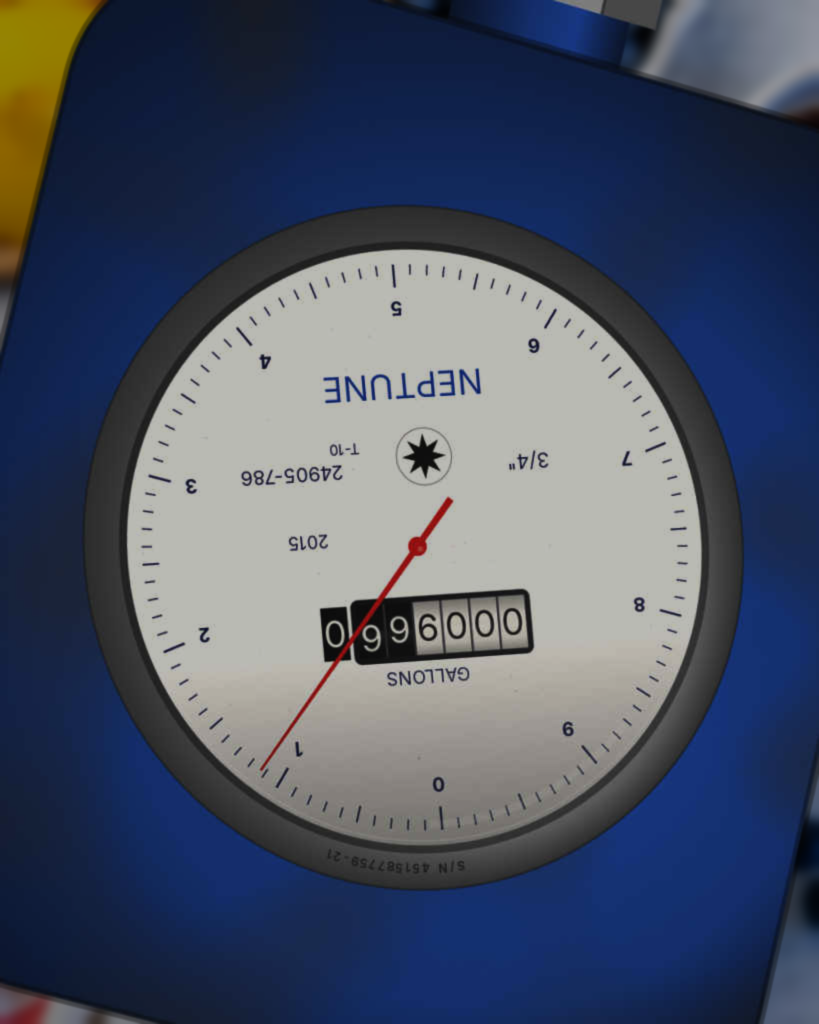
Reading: 9661.1gal
